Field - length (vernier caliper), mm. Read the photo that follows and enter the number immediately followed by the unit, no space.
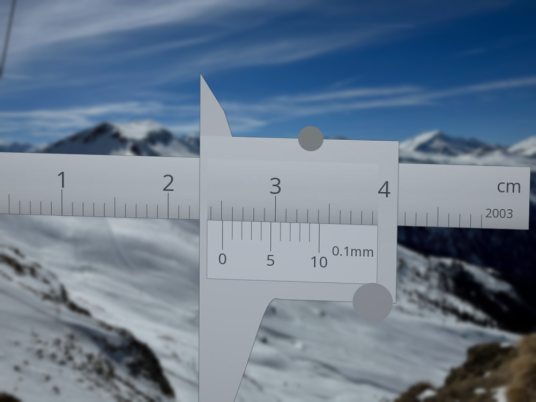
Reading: 25.1mm
